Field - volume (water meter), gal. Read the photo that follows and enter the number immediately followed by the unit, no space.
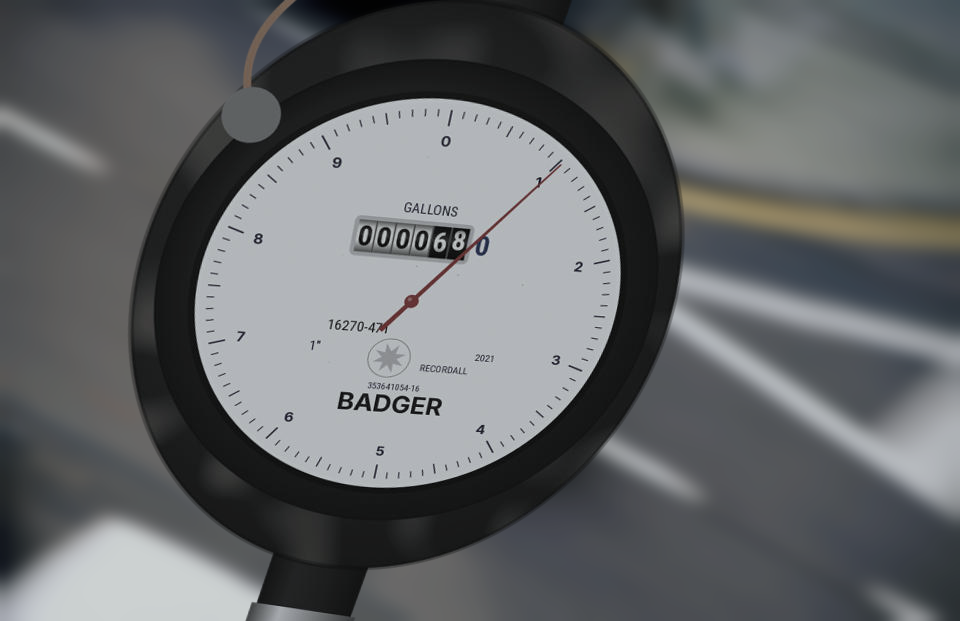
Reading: 681.0gal
